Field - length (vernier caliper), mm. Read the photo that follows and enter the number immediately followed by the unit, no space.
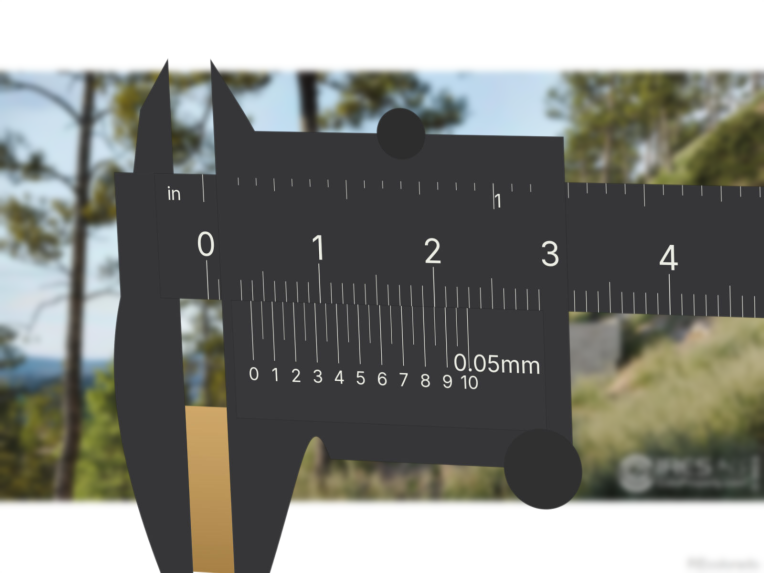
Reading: 3.8mm
